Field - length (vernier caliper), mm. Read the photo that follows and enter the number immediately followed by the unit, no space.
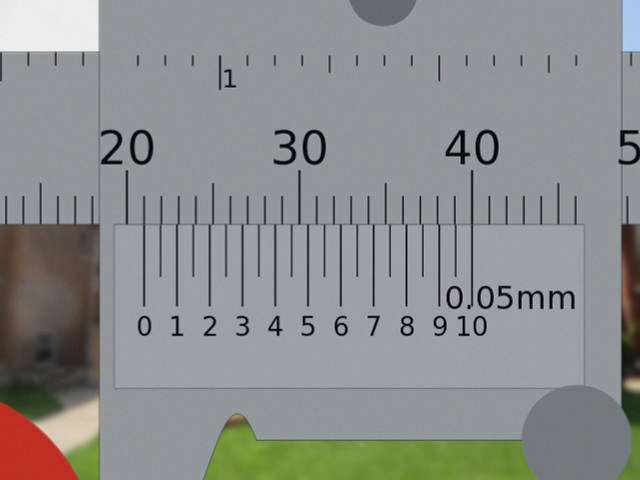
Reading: 21.0mm
